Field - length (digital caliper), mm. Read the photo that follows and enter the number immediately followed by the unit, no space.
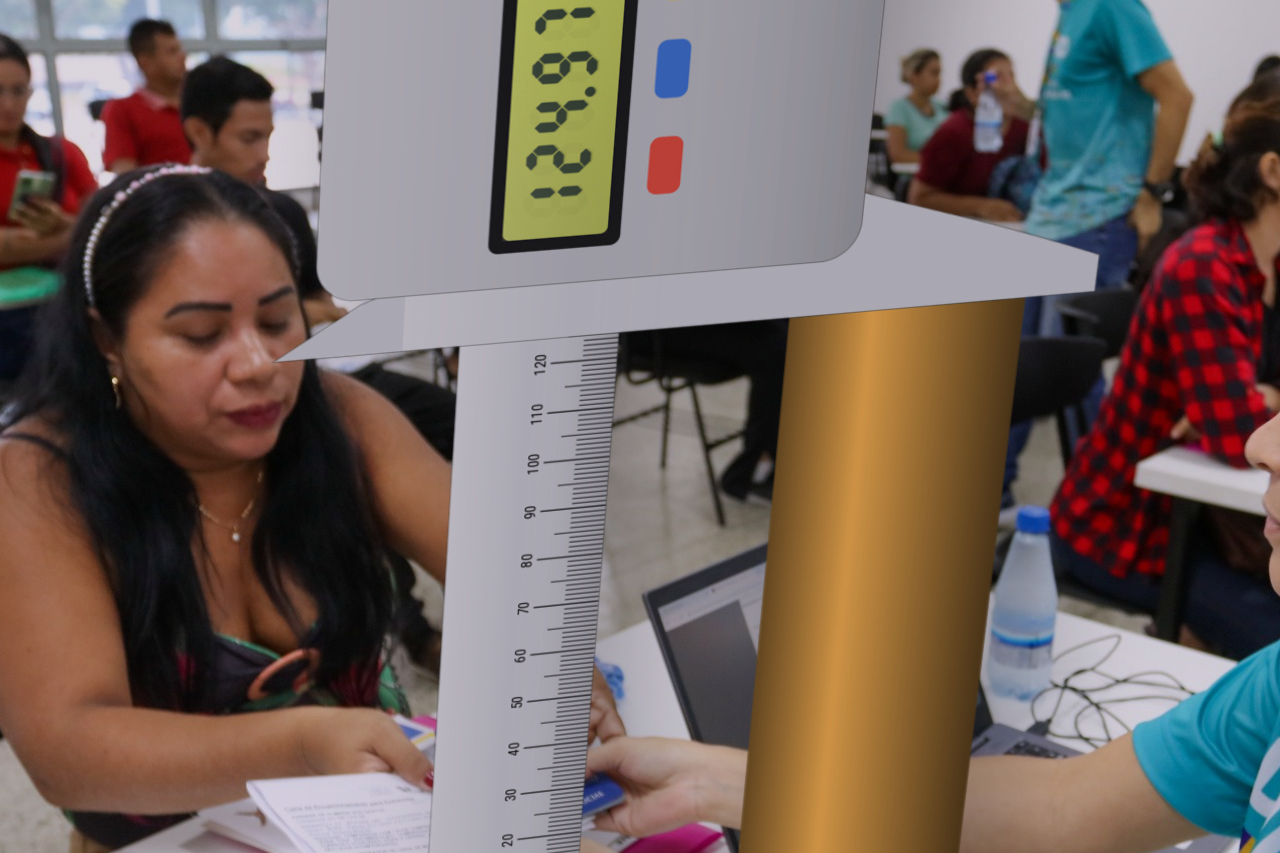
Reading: 124.97mm
